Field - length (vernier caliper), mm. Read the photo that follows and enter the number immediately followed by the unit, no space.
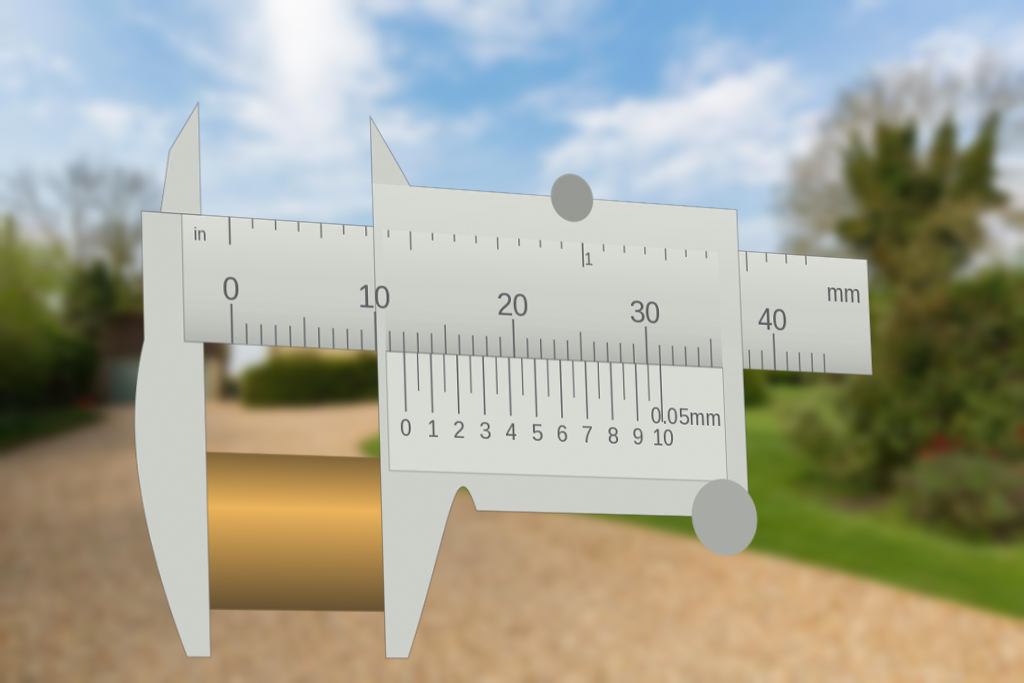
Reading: 12.0mm
